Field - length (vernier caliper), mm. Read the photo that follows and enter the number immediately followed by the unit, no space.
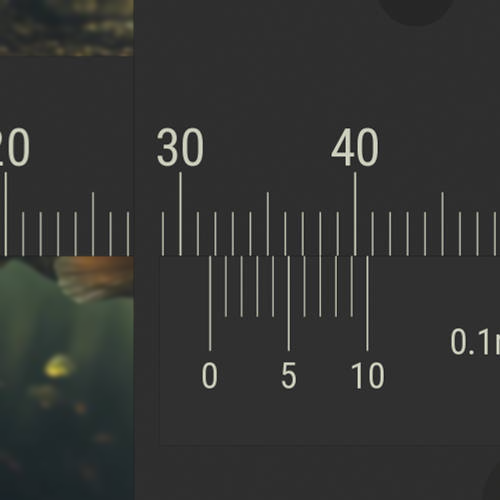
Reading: 31.7mm
